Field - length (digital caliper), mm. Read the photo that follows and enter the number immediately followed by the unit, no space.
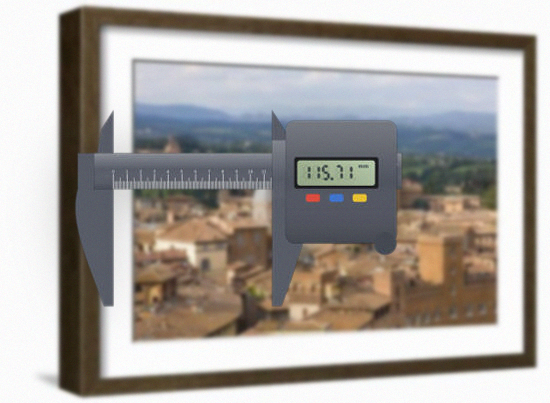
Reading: 115.71mm
